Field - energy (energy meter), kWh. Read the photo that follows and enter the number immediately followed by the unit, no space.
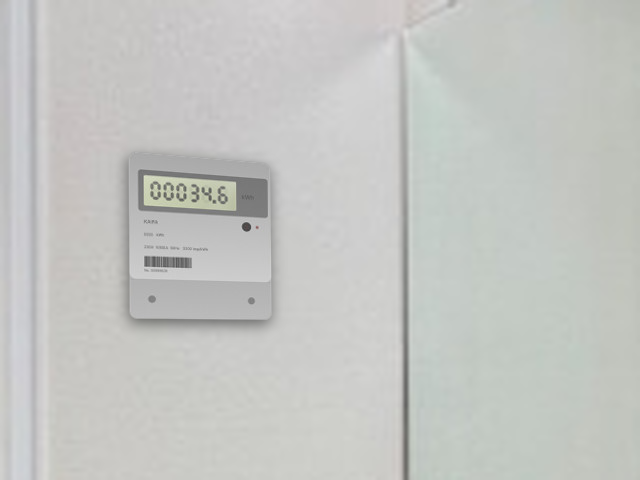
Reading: 34.6kWh
